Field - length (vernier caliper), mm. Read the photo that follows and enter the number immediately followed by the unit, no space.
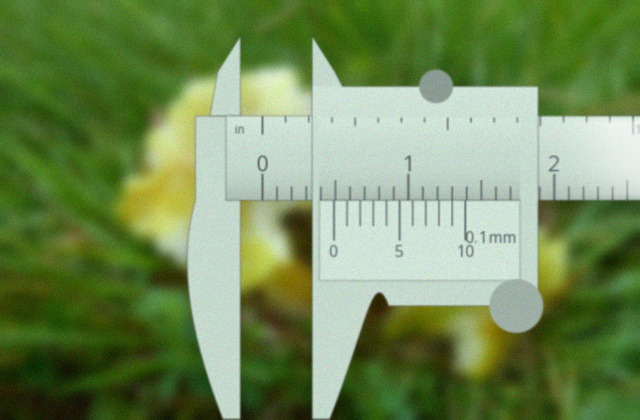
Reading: 4.9mm
